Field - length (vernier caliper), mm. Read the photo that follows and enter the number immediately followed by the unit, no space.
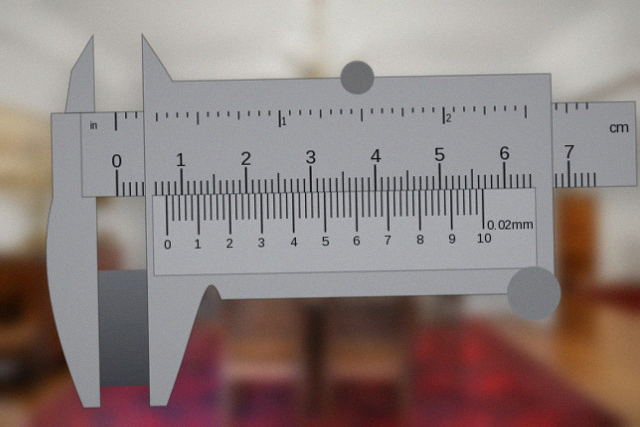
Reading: 7.6mm
